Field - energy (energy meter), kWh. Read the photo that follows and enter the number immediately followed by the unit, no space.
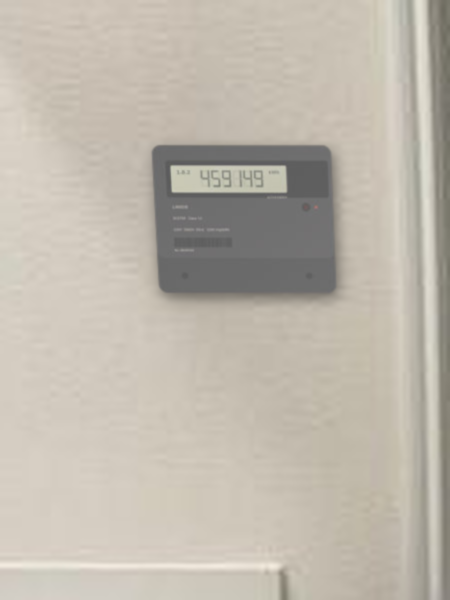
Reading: 459149kWh
